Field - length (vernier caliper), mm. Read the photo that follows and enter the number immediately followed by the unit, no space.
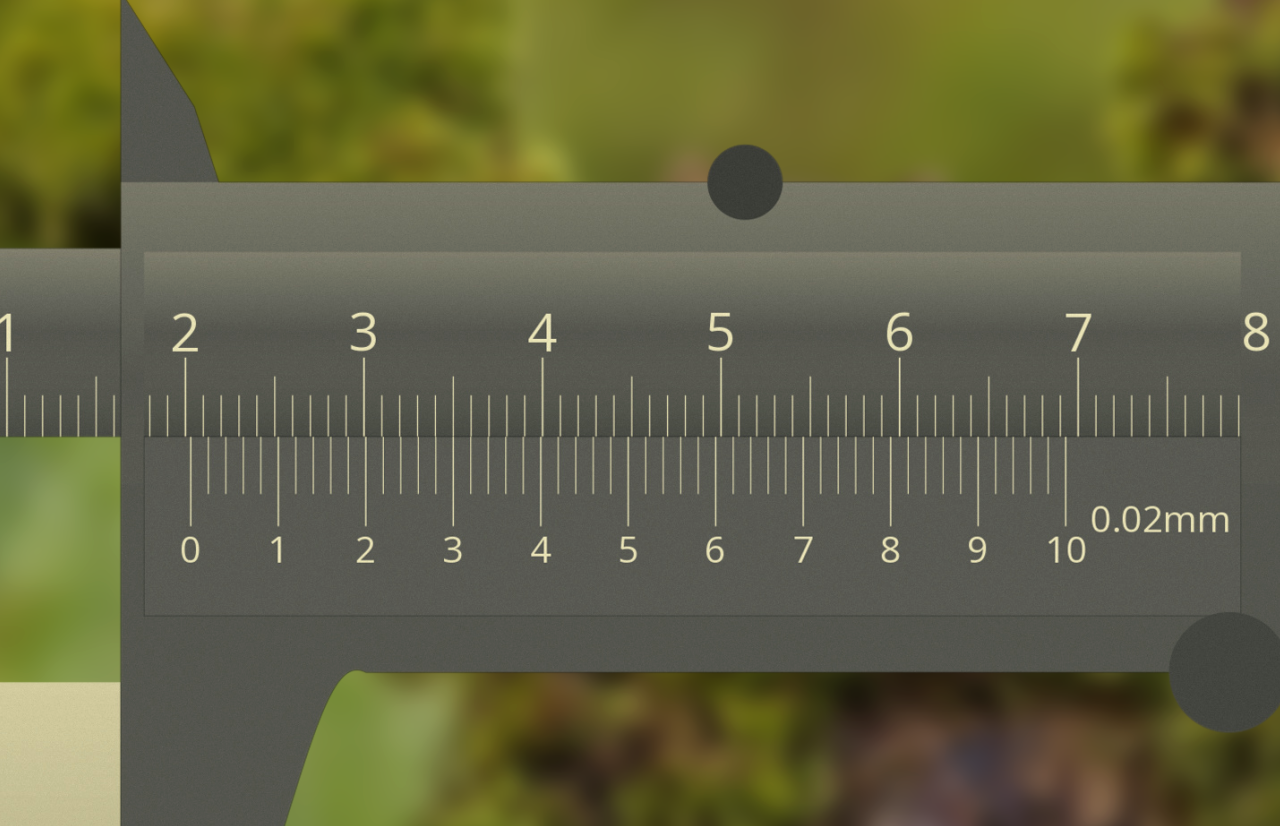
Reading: 20.3mm
